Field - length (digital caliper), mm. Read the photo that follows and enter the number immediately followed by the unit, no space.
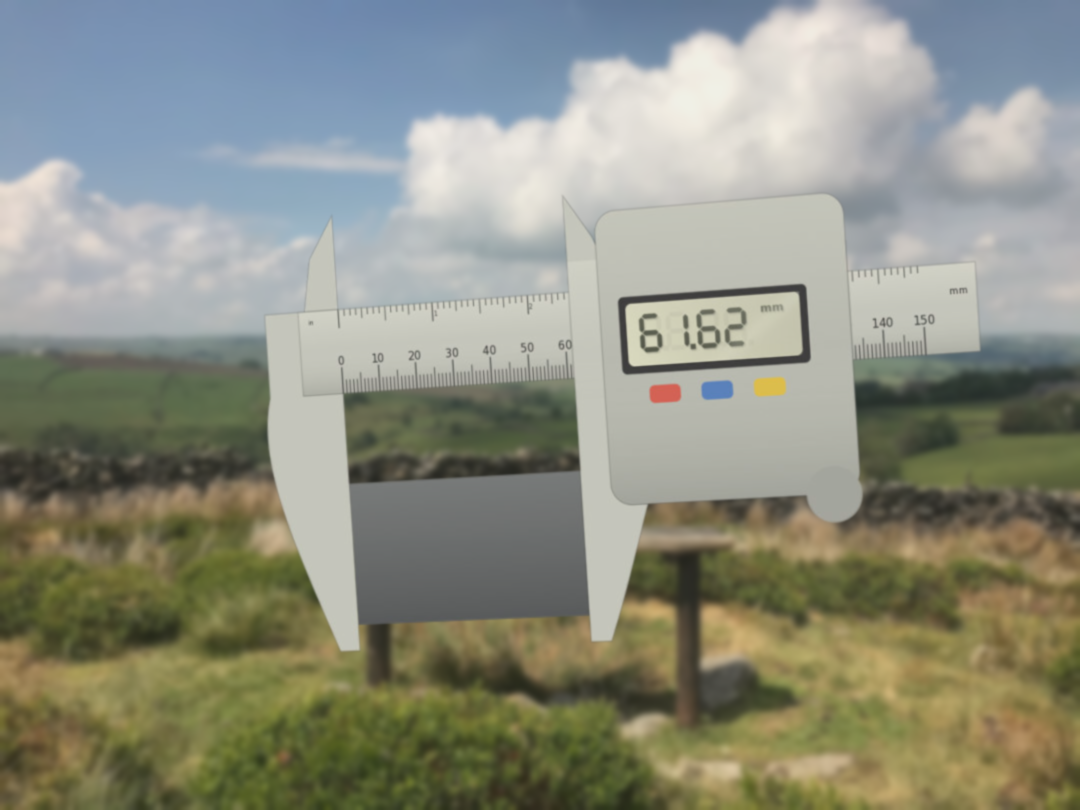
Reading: 61.62mm
